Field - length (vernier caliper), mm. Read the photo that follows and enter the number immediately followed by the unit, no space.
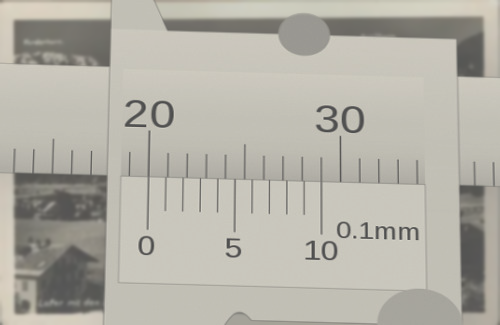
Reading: 20.0mm
